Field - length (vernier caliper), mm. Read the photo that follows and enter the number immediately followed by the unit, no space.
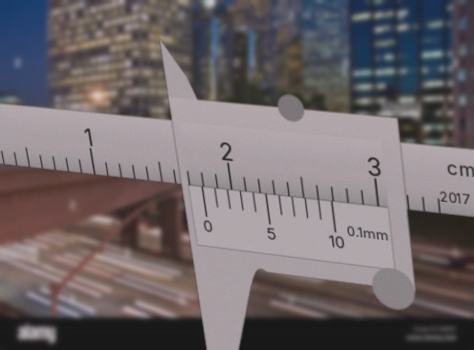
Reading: 17.9mm
